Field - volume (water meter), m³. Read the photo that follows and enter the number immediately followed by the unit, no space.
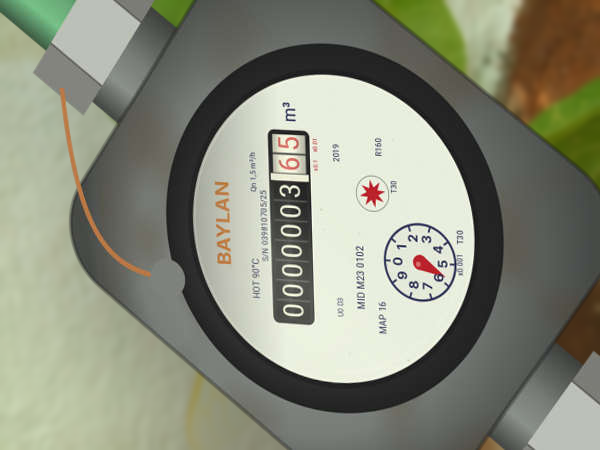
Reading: 3.655m³
